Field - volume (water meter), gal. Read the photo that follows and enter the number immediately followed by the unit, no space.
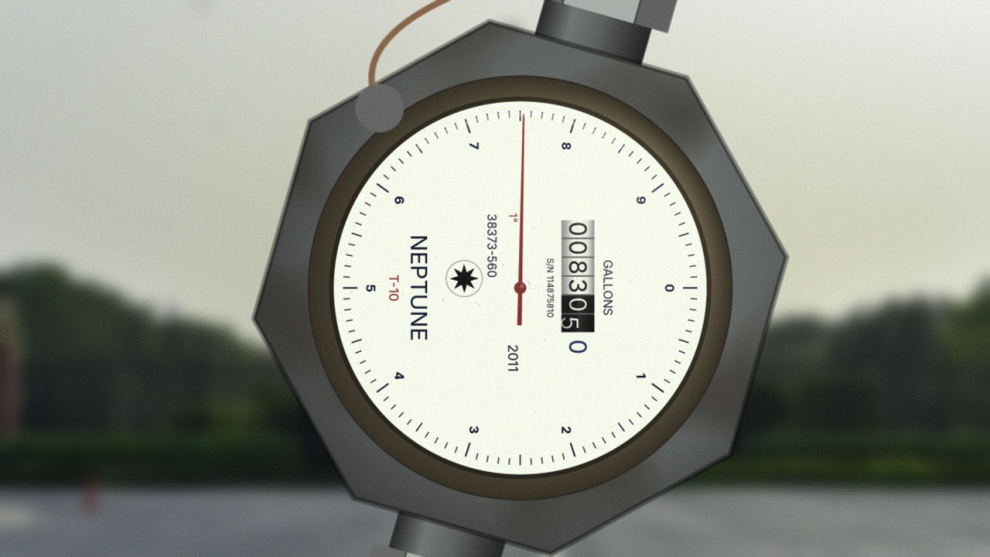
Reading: 83047.5gal
